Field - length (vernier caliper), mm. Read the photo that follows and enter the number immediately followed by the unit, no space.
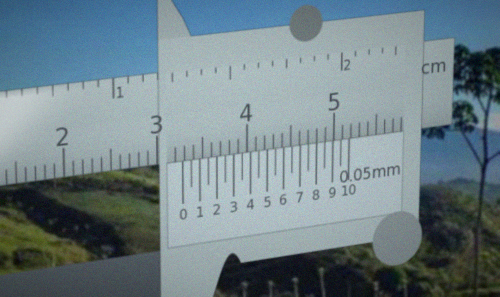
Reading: 32.8mm
